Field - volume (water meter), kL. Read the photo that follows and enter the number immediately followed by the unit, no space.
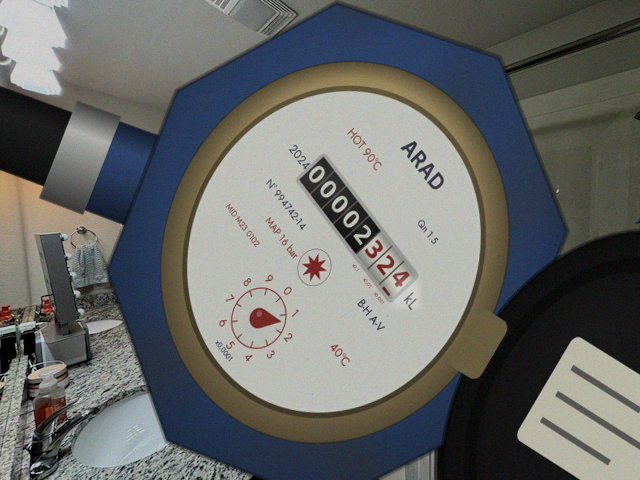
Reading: 2.3241kL
